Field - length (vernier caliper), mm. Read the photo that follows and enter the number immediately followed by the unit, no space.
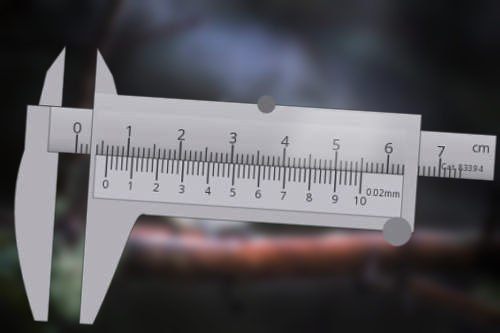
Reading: 6.0mm
